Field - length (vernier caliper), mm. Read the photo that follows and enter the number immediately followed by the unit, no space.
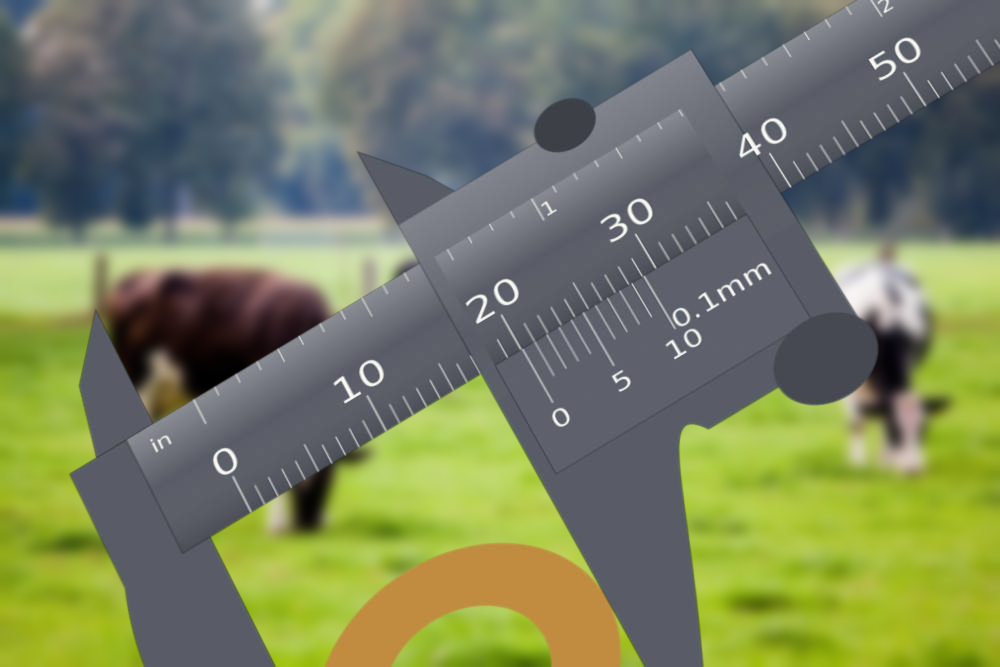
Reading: 20.1mm
